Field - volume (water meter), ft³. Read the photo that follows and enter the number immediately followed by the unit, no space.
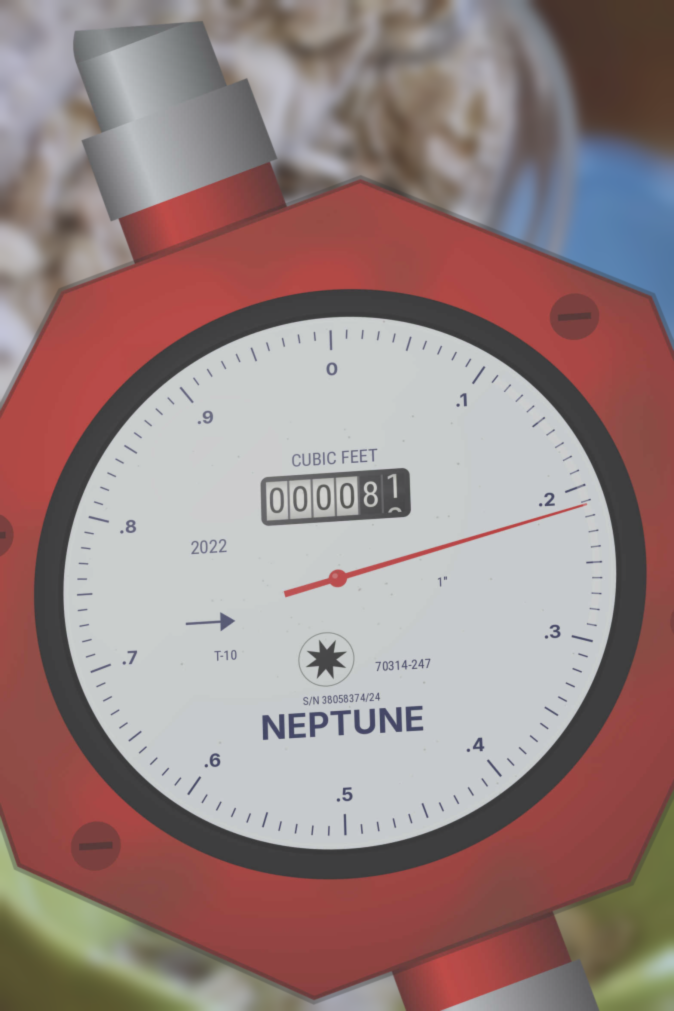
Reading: 81.21ft³
